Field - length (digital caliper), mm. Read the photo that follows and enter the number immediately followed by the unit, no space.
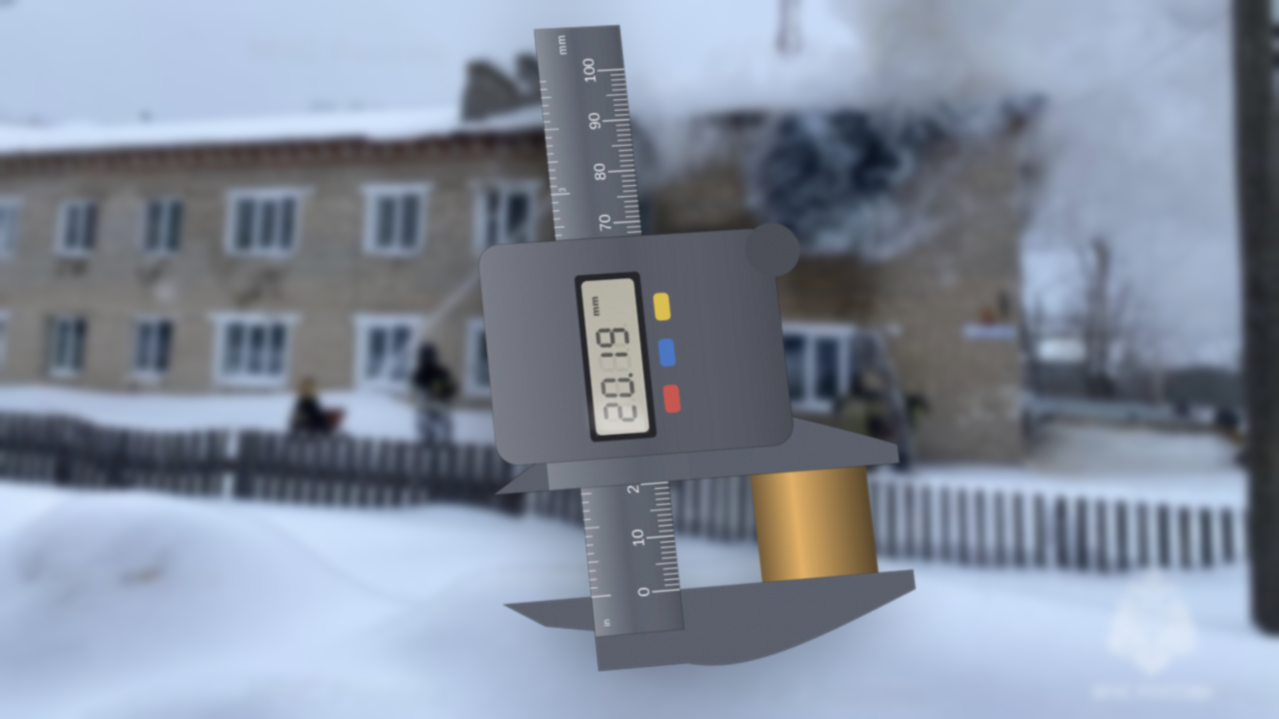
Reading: 20.19mm
